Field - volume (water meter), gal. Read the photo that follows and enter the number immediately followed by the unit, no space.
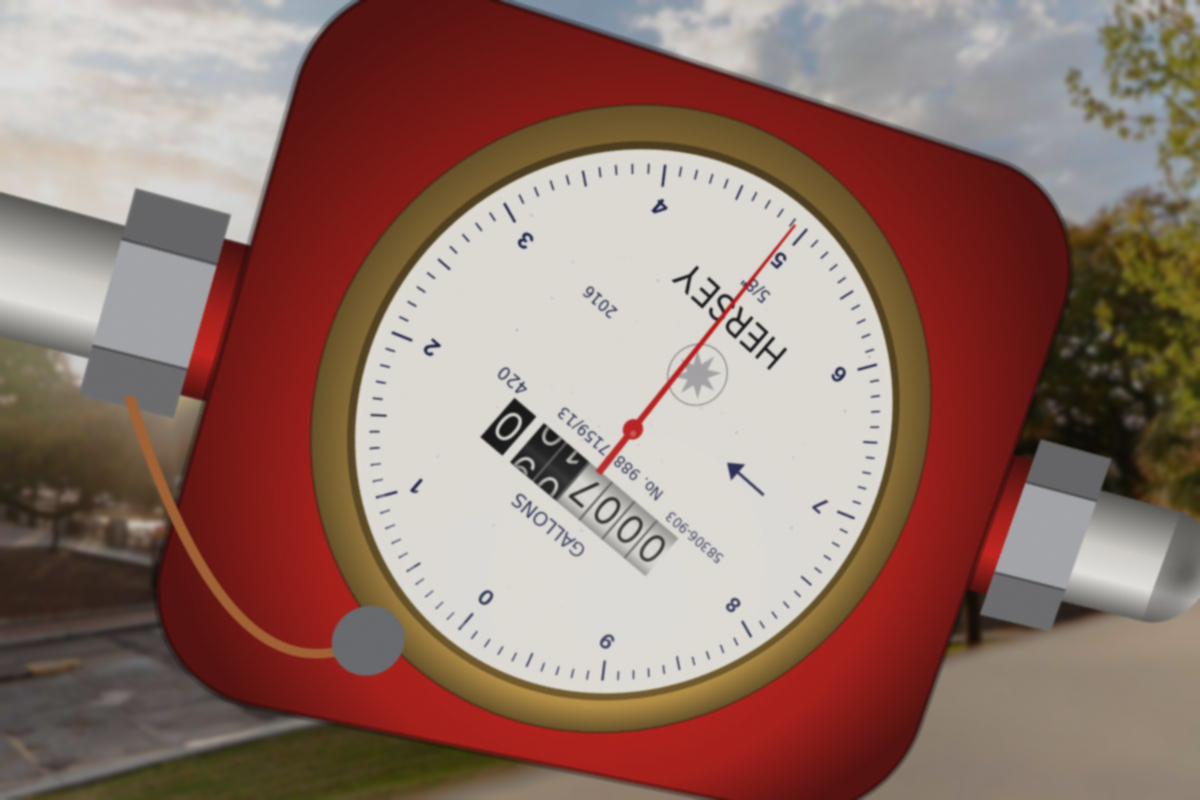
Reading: 7094.9gal
